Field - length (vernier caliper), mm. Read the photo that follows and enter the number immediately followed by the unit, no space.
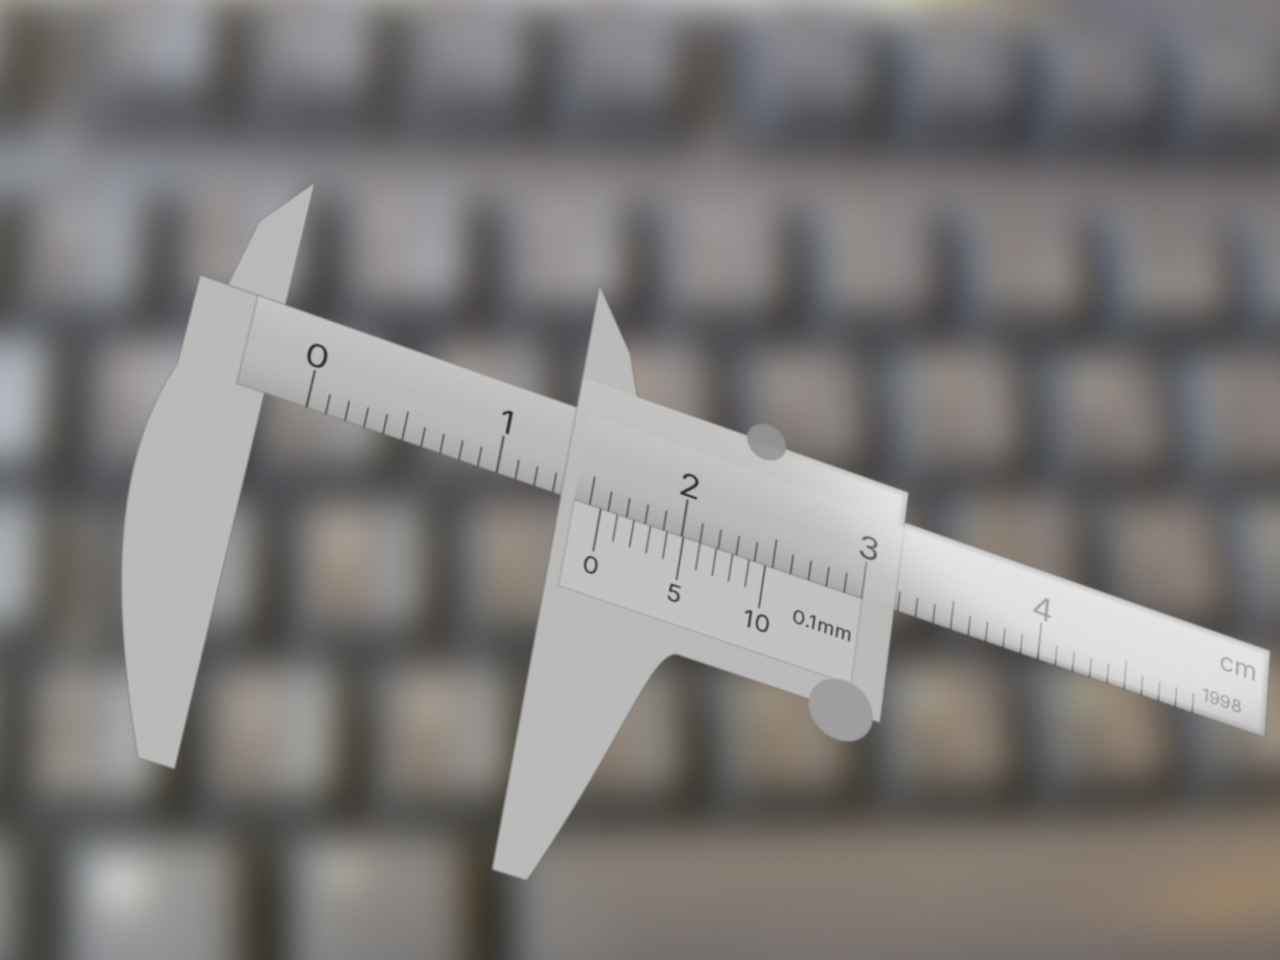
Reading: 15.6mm
